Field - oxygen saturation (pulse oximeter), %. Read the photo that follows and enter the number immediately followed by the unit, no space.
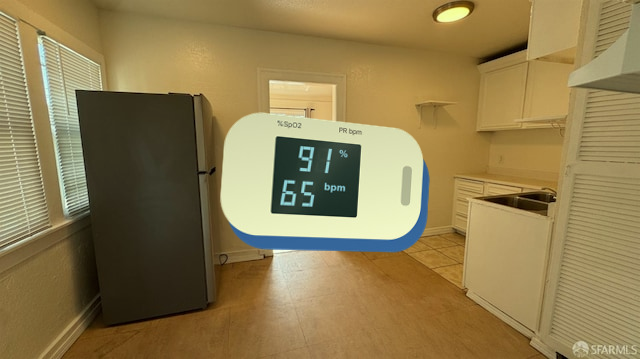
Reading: 91%
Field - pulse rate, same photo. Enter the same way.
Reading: 65bpm
